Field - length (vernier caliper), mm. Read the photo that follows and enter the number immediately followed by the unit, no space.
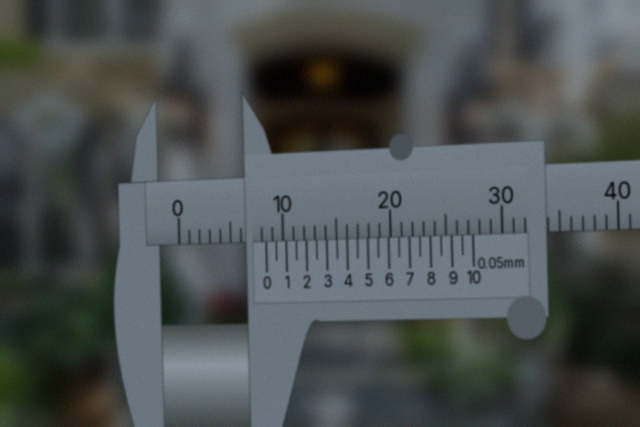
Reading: 8.4mm
